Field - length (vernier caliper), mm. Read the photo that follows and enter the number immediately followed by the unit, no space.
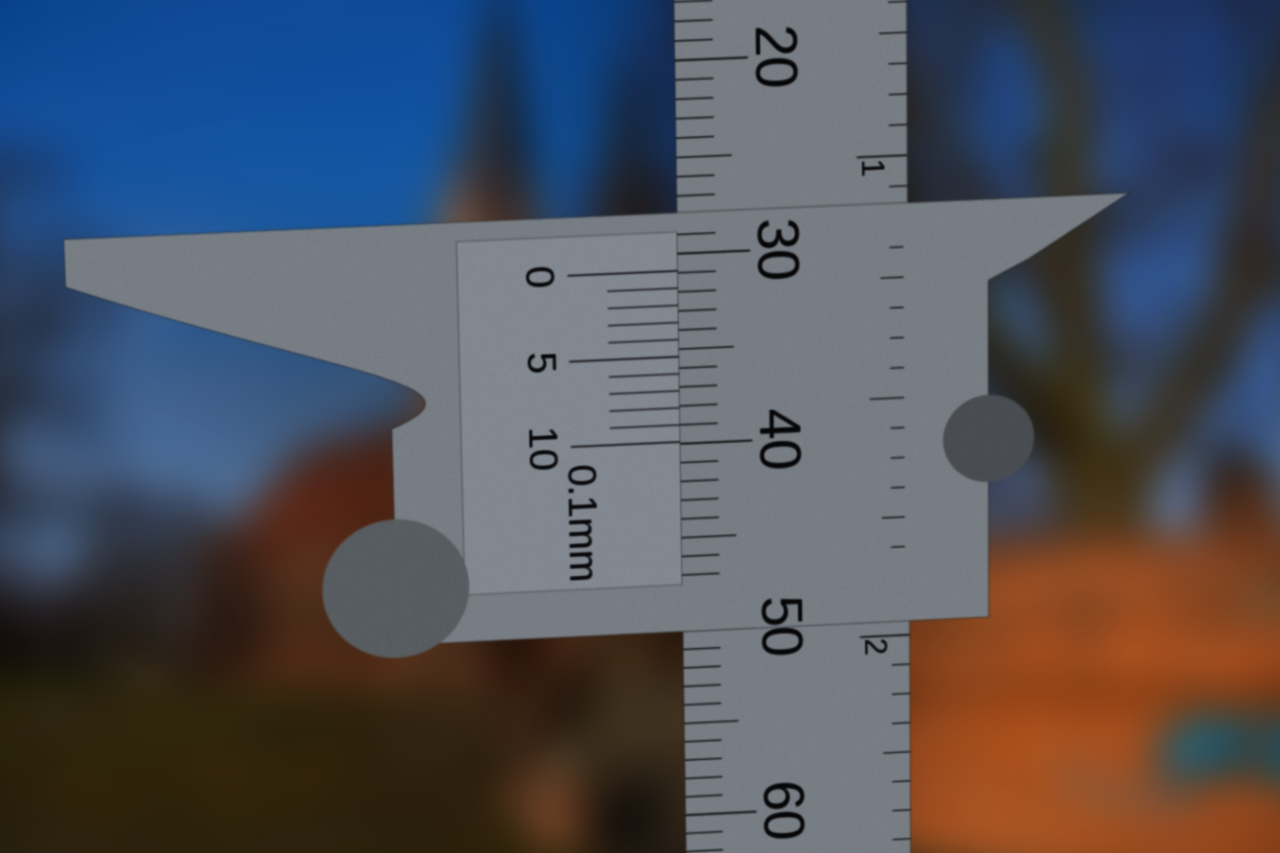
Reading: 30.9mm
